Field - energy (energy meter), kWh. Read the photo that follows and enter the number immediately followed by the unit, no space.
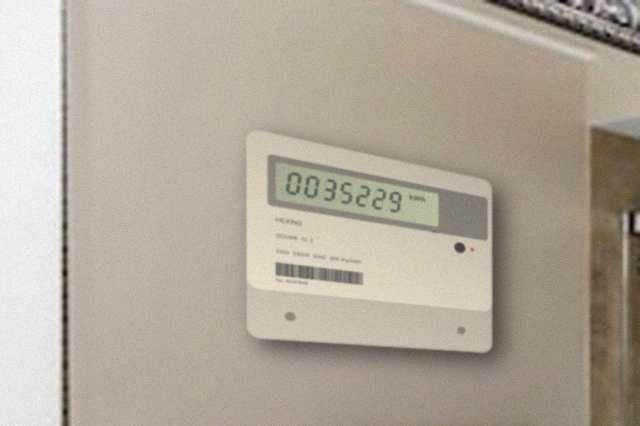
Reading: 35229kWh
